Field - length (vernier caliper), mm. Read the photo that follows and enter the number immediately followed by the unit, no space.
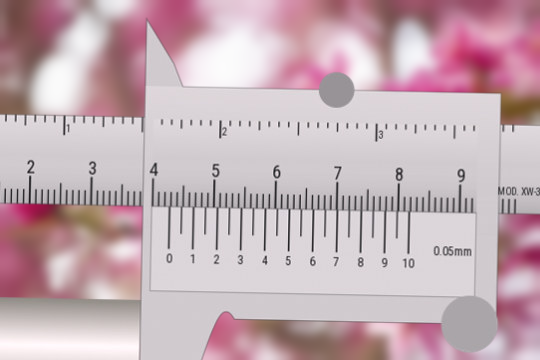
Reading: 42.8mm
